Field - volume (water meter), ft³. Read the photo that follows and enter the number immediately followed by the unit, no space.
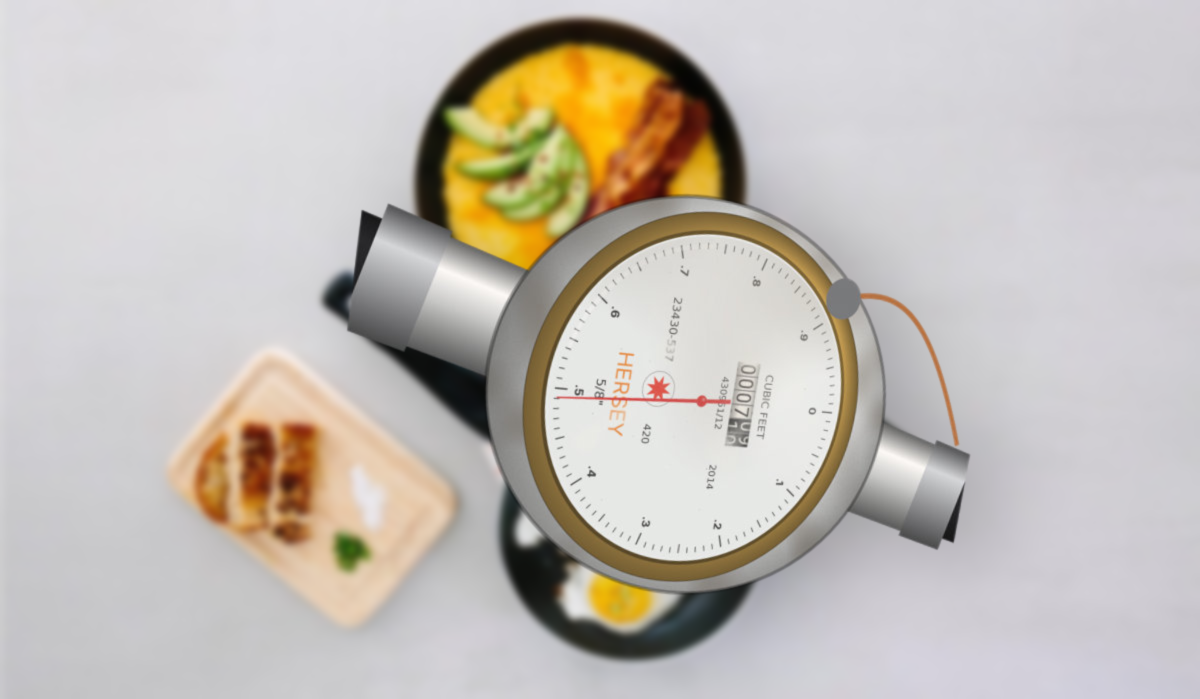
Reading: 709.49ft³
